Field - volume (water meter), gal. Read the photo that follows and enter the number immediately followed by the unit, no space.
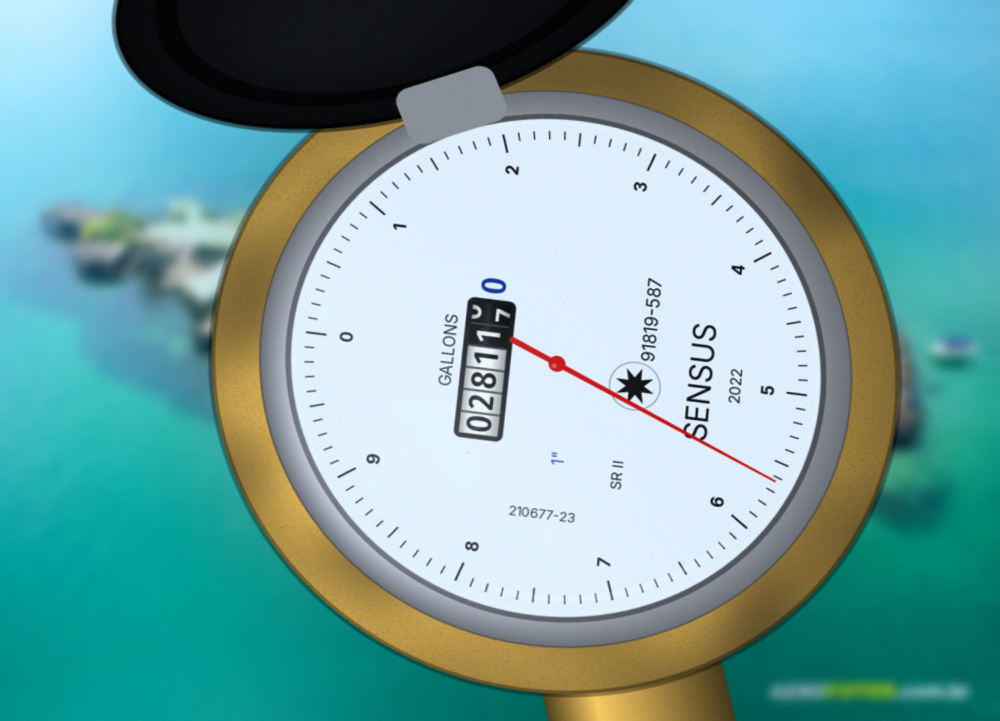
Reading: 281165.6gal
